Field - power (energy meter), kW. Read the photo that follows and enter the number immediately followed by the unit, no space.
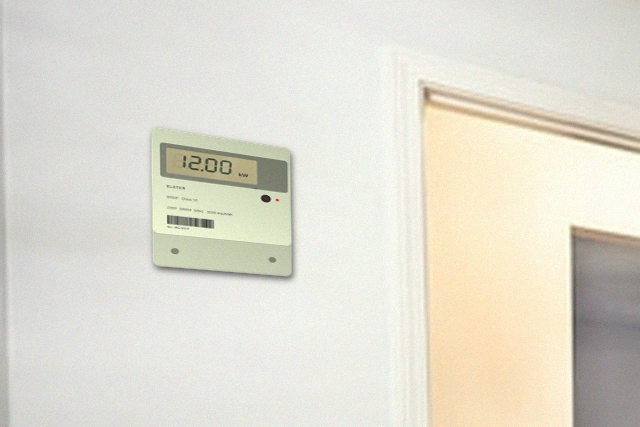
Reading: 12.00kW
